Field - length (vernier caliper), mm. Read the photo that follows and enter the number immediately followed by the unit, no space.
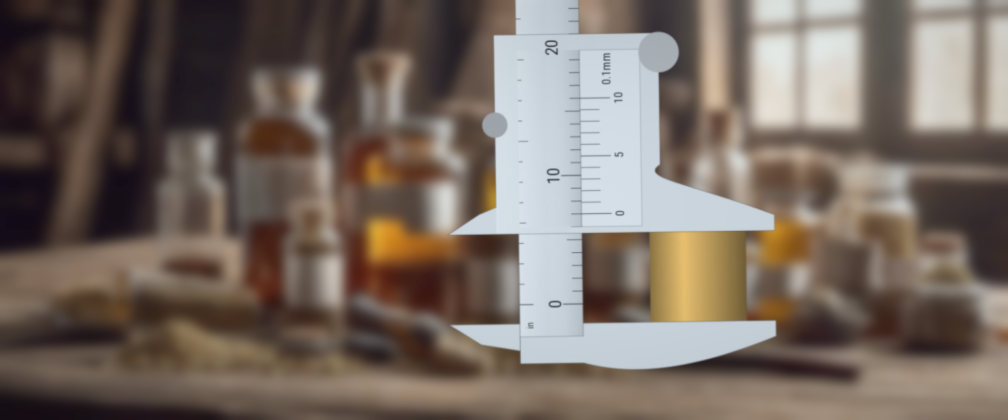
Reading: 7.0mm
